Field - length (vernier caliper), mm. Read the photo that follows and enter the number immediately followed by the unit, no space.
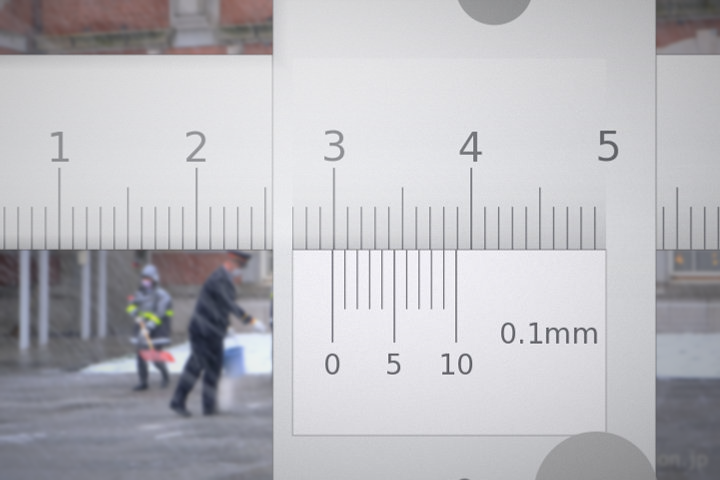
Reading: 29.9mm
